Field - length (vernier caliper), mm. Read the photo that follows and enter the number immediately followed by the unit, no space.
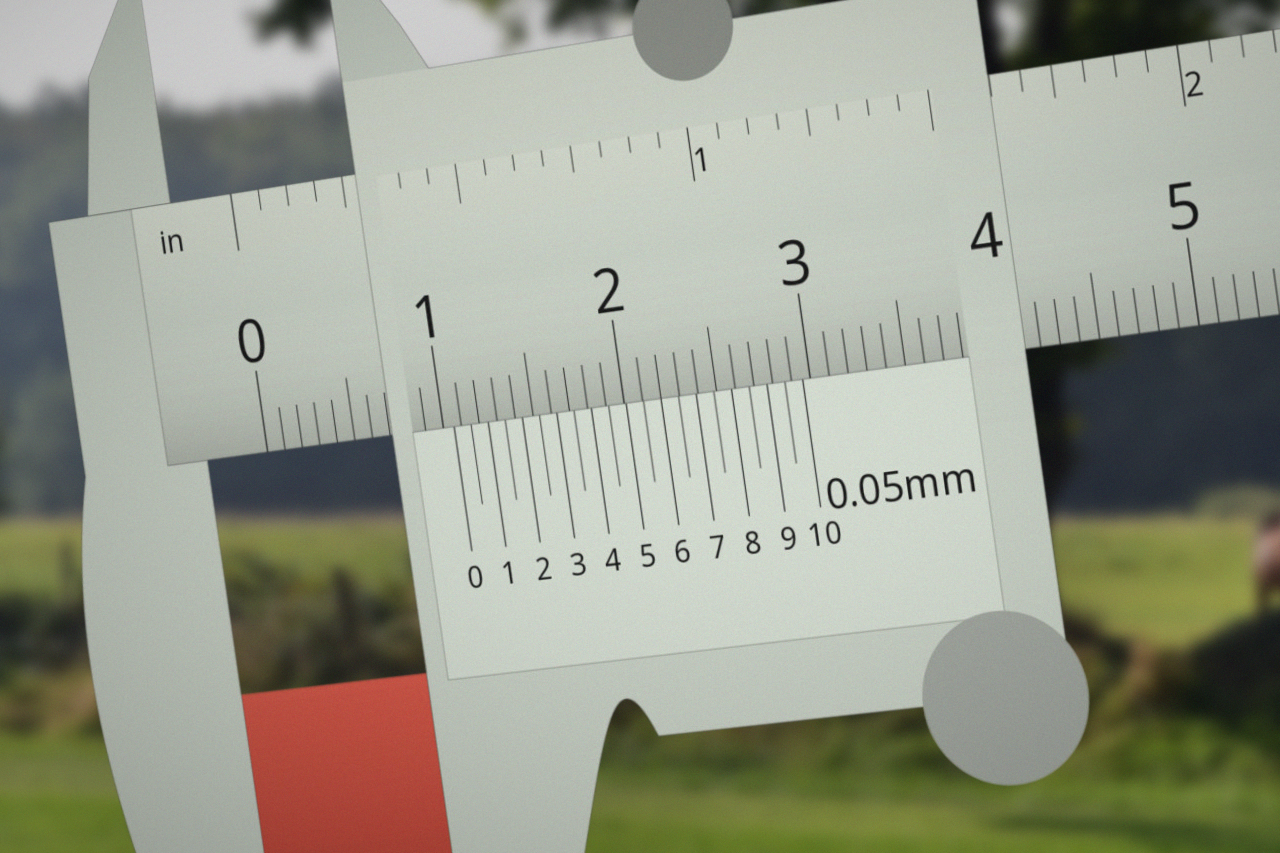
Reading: 10.6mm
